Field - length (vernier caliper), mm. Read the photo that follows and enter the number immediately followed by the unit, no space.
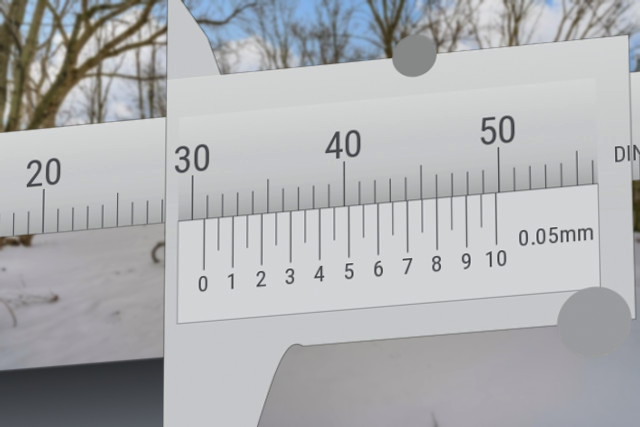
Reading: 30.8mm
